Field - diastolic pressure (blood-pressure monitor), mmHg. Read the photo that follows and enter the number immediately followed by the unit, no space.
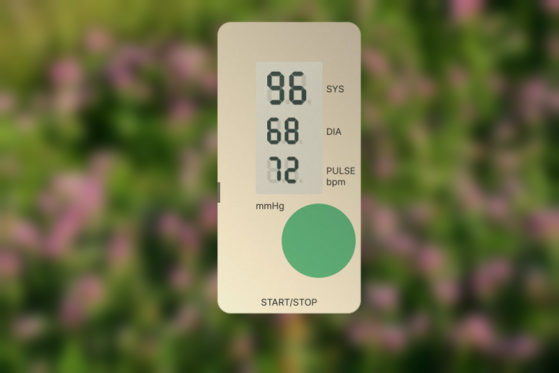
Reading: 68mmHg
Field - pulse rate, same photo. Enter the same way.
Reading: 72bpm
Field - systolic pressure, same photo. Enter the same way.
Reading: 96mmHg
